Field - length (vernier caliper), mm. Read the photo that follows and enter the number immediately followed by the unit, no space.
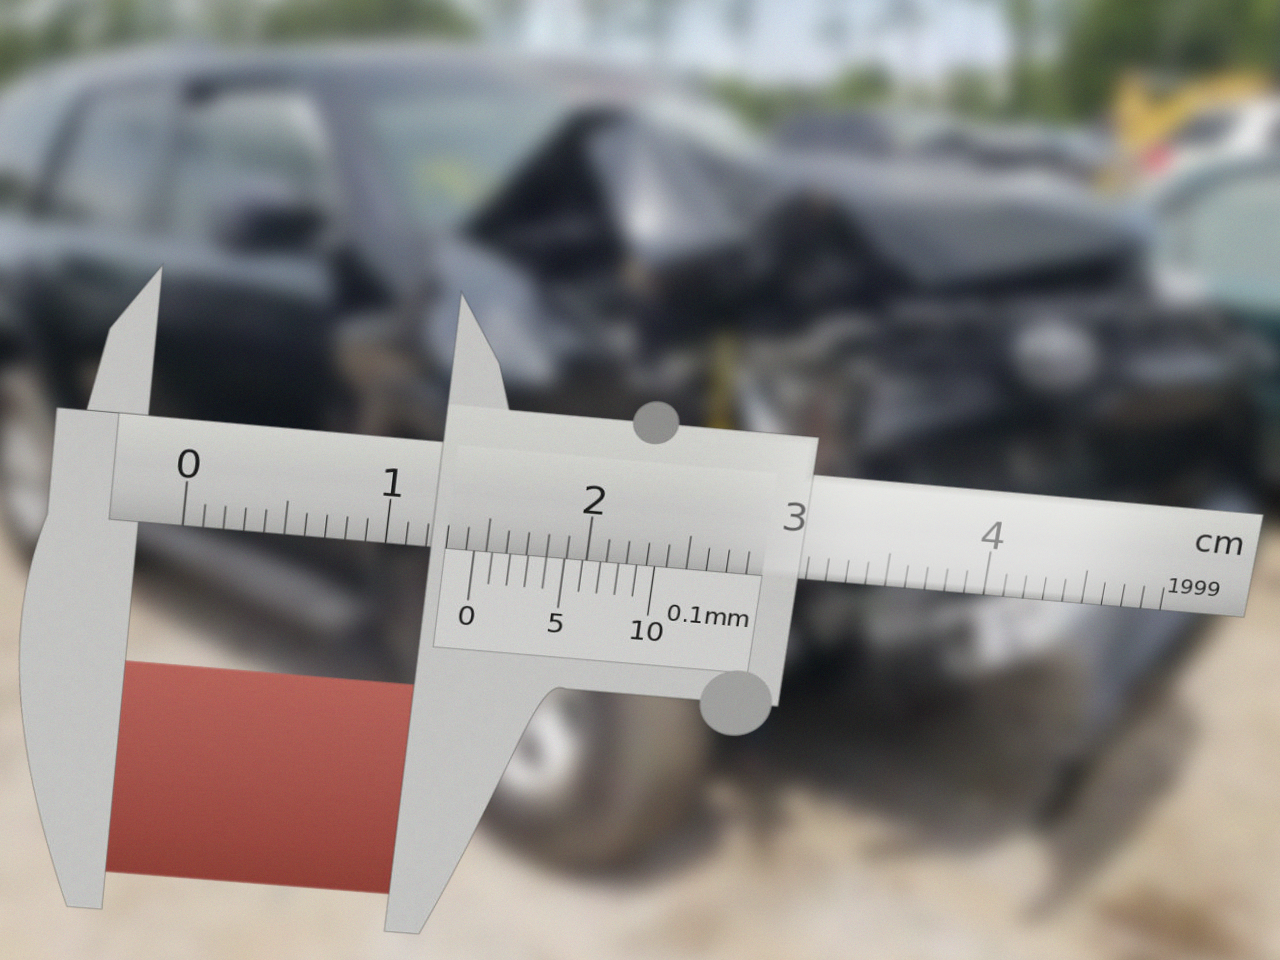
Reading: 14.4mm
